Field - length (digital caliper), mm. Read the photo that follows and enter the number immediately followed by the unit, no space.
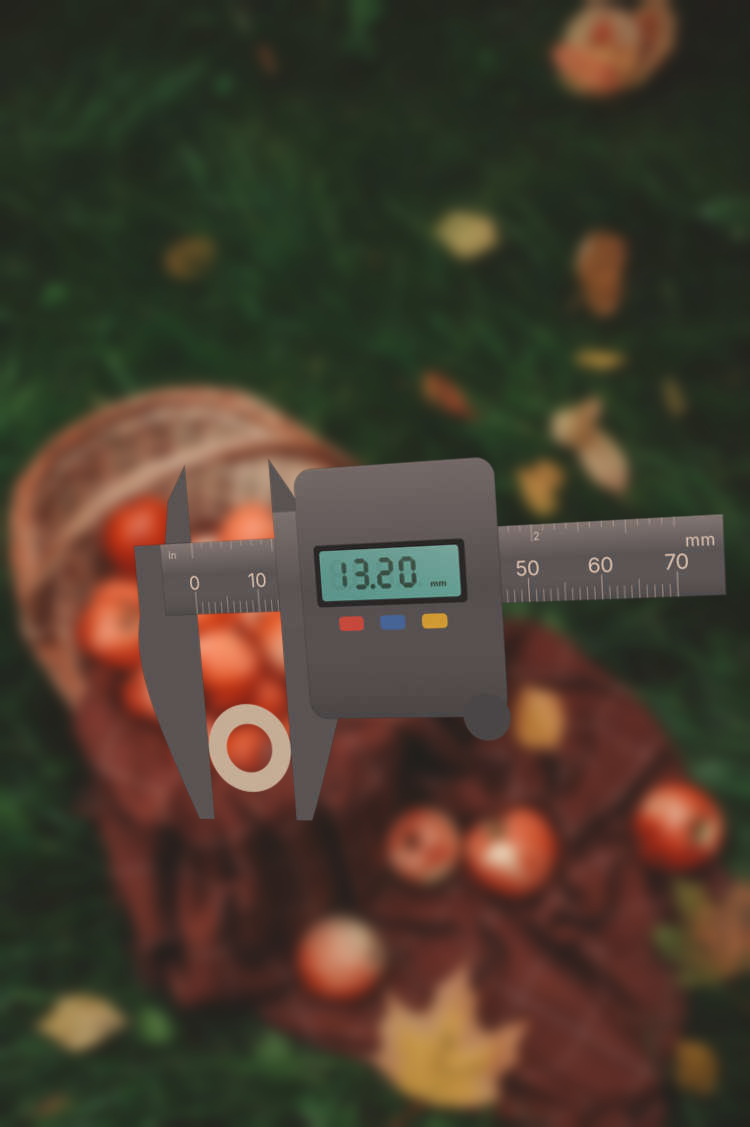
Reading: 13.20mm
